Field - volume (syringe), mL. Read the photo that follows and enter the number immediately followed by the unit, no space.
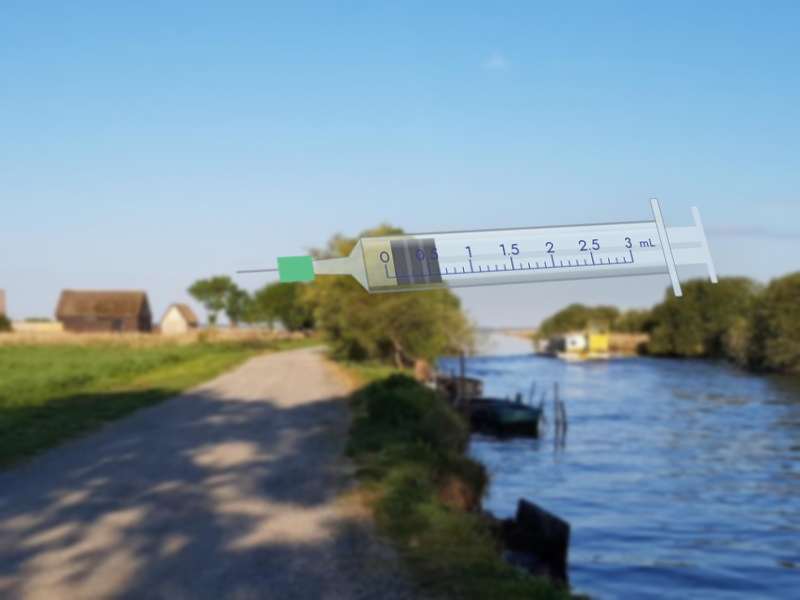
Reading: 0.1mL
